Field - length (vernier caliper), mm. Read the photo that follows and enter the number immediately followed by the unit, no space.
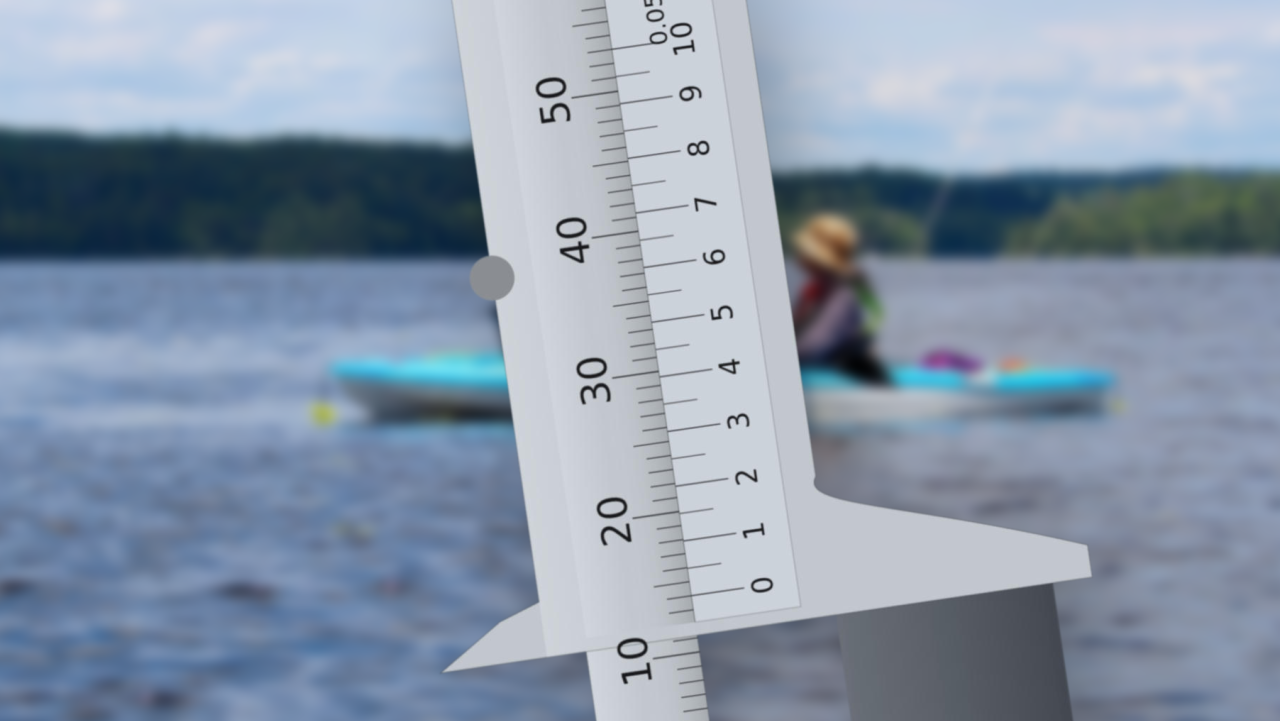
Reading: 14.0mm
